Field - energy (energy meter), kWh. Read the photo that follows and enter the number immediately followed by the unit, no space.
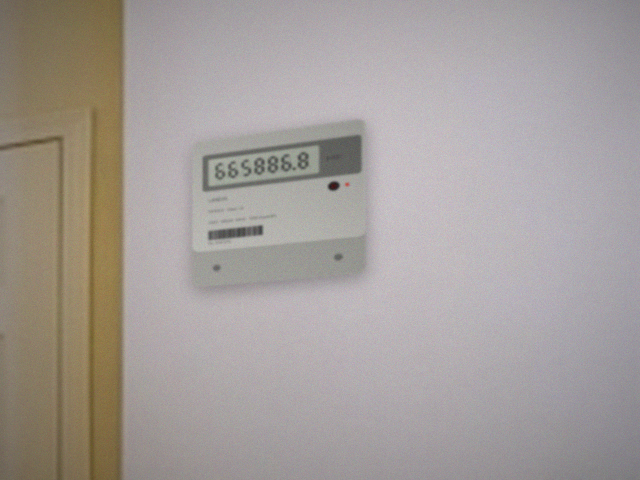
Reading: 665886.8kWh
